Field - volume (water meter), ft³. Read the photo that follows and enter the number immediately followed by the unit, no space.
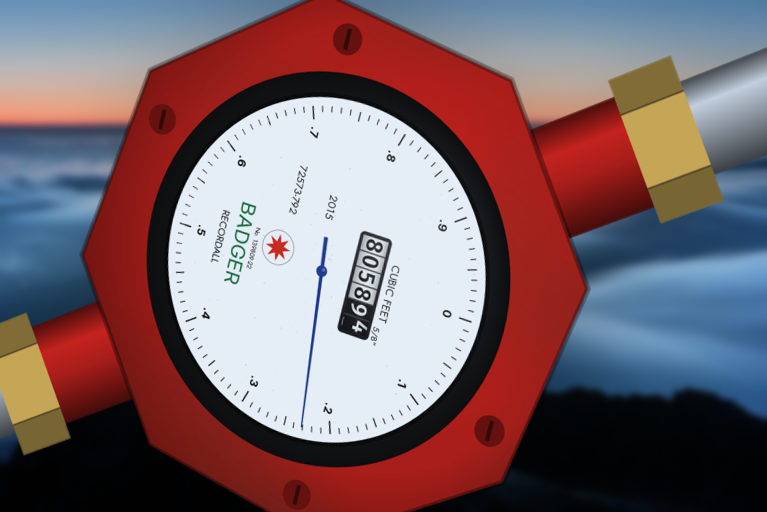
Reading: 805894.23ft³
